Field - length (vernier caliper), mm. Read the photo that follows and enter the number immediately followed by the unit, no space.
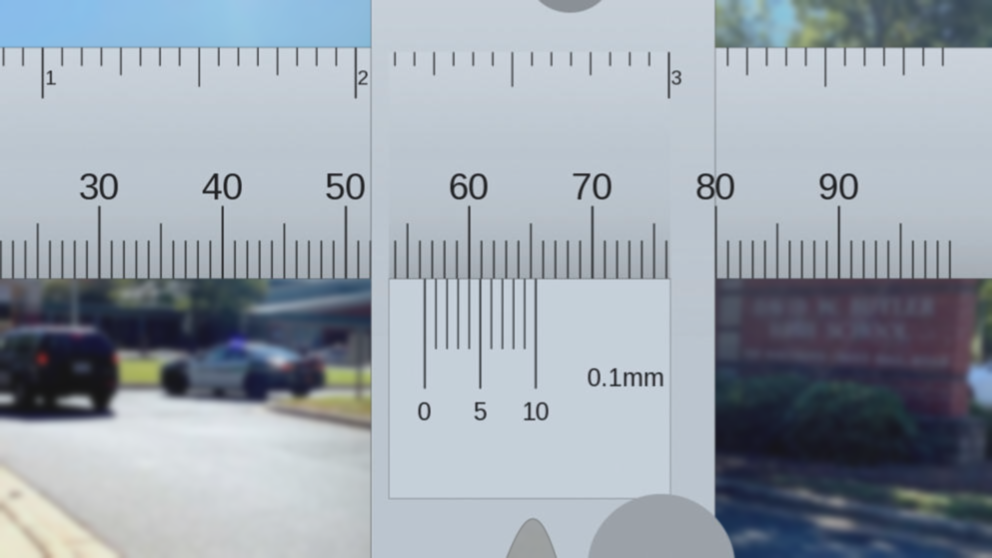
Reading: 56.4mm
